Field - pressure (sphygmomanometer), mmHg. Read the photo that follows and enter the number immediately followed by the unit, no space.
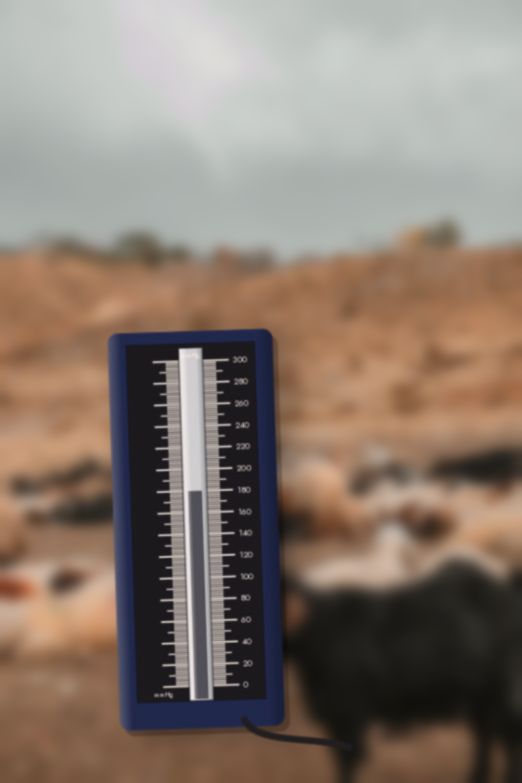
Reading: 180mmHg
